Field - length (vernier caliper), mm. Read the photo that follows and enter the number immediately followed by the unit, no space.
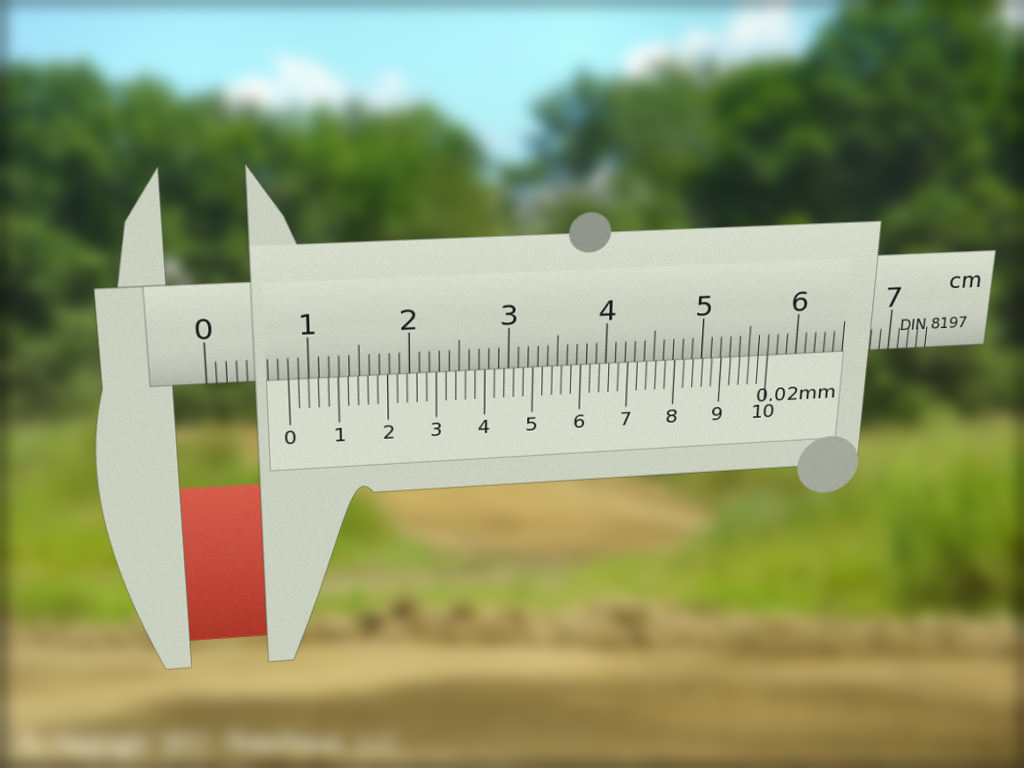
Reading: 8.0mm
